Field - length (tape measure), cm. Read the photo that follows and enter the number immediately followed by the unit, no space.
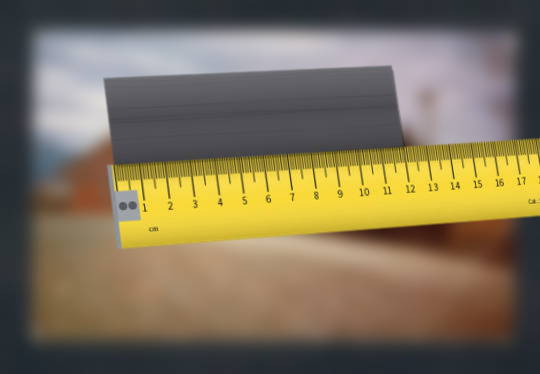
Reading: 12cm
